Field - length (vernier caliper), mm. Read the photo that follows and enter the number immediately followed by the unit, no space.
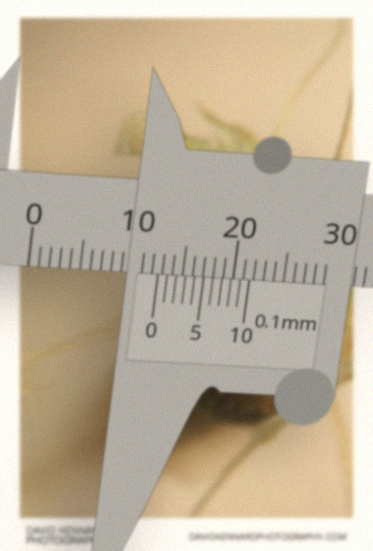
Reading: 12.6mm
